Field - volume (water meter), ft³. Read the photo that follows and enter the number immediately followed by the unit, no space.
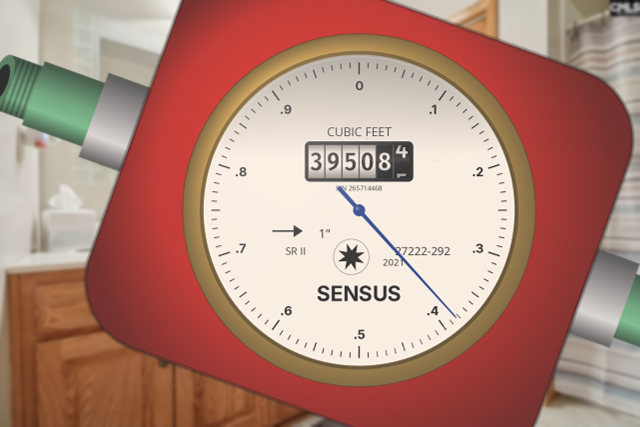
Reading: 395084.38ft³
